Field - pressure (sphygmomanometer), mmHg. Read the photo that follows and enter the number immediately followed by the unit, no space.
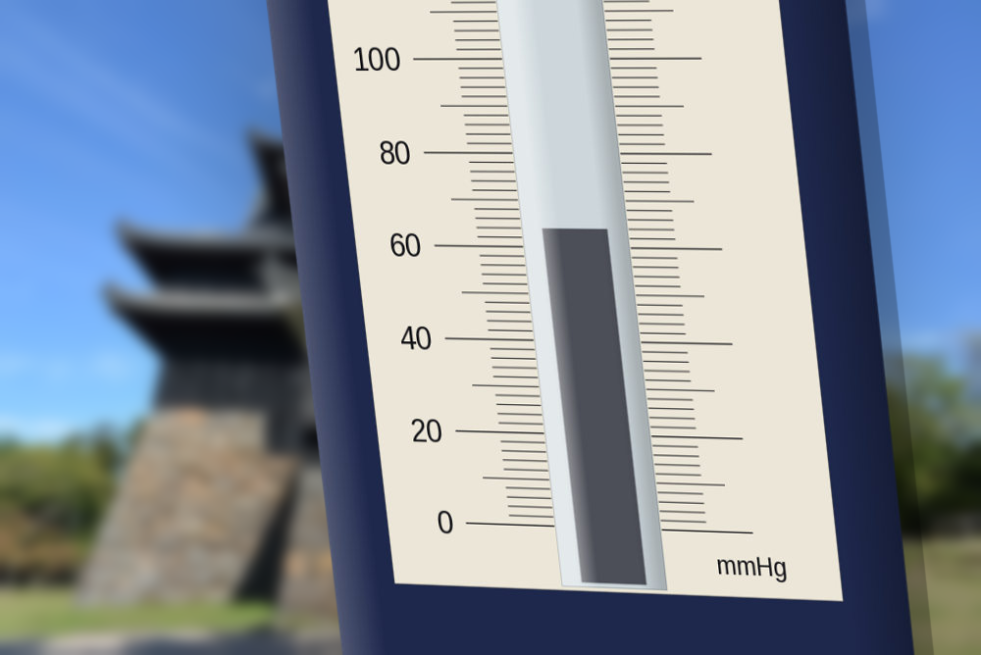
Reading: 64mmHg
